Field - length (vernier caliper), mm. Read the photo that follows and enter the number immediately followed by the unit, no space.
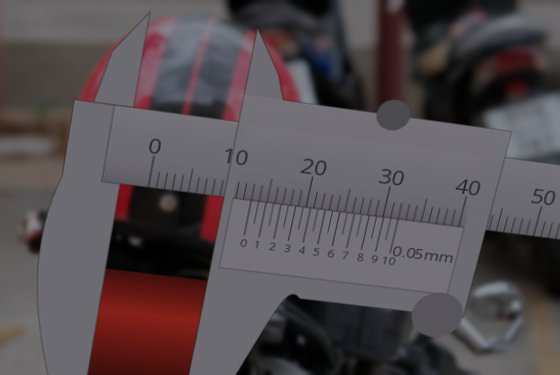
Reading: 13.0mm
